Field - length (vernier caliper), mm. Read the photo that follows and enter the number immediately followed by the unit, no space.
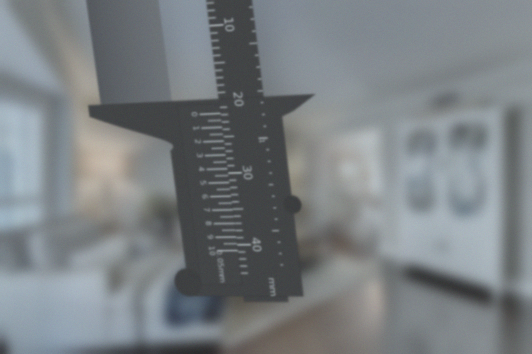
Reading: 21.8mm
